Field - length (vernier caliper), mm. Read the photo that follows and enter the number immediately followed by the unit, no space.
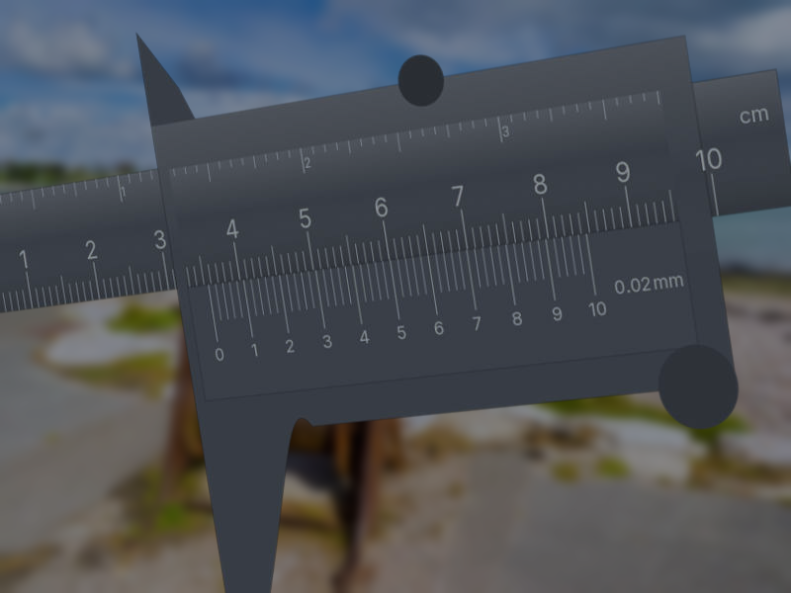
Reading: 35.6mm
